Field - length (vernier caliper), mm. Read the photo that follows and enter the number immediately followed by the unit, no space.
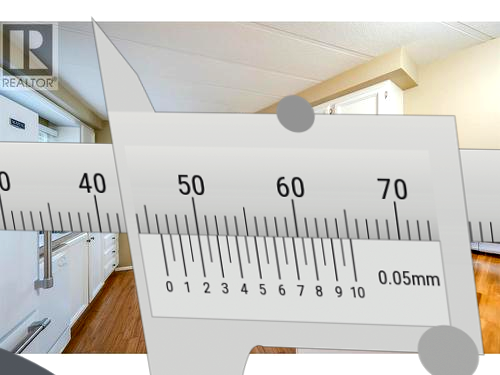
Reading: 46.2mm
